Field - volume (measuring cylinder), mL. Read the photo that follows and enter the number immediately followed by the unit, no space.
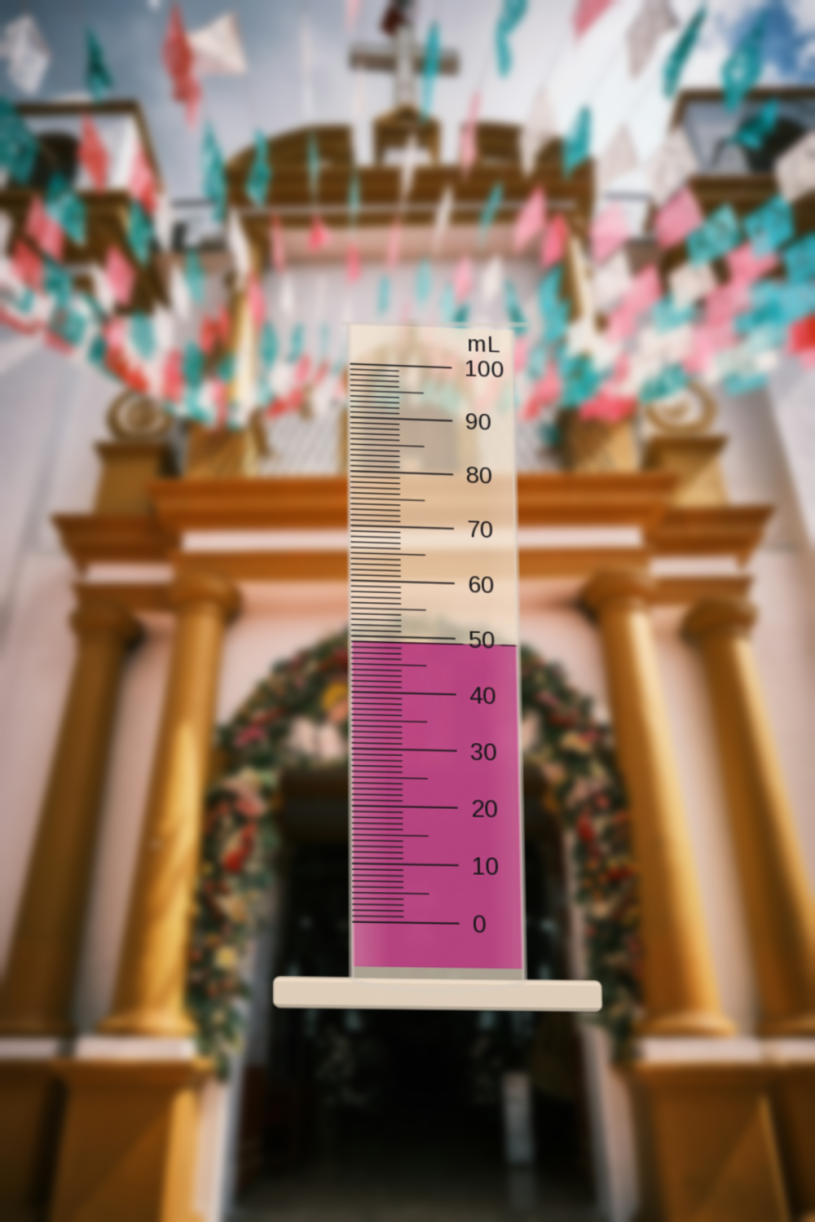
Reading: 49mL
